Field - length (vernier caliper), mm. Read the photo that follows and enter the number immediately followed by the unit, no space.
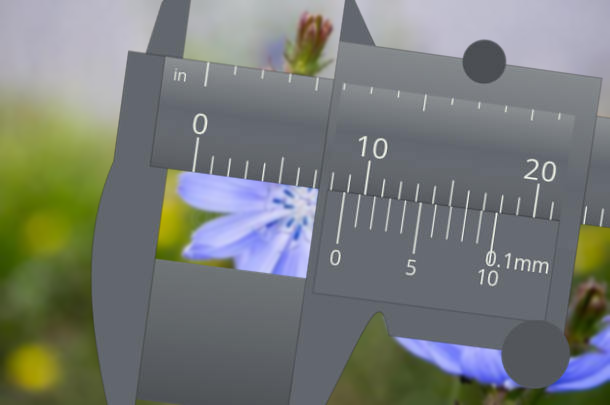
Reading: 8.8mm
